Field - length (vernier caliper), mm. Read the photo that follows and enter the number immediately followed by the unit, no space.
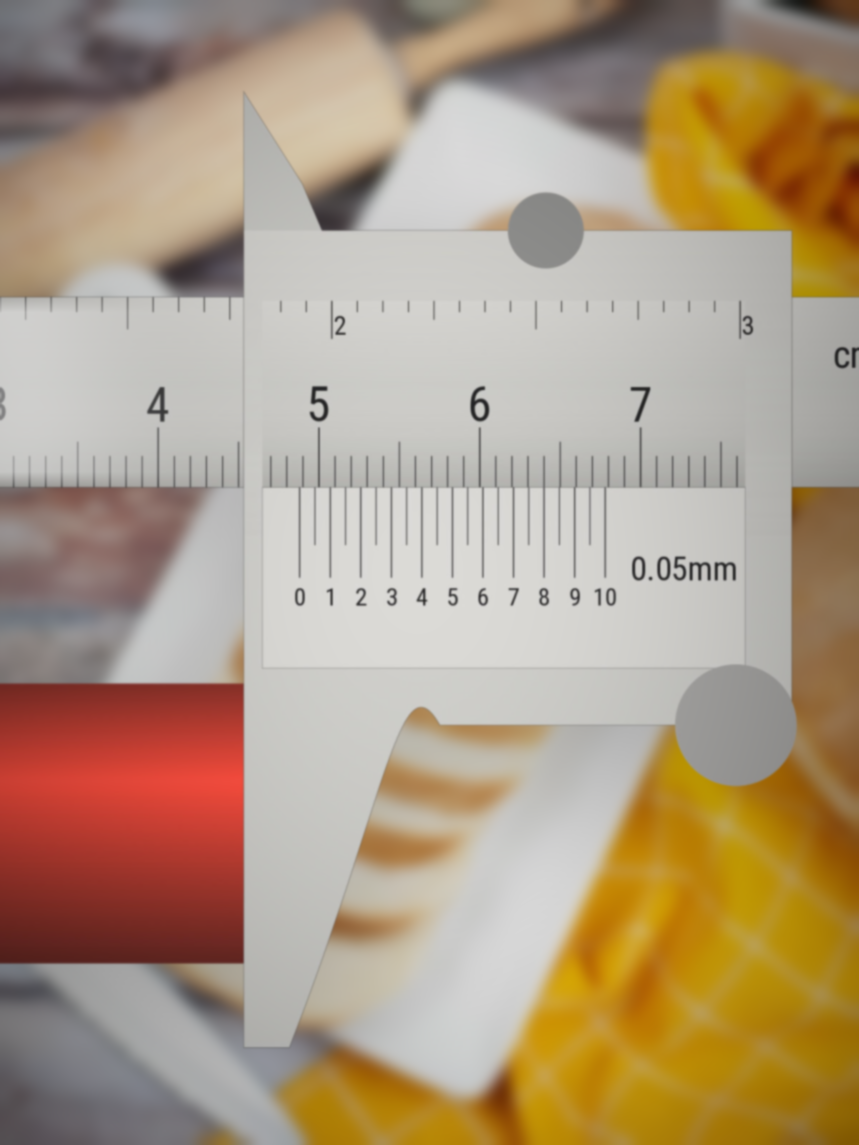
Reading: 48.8mm
